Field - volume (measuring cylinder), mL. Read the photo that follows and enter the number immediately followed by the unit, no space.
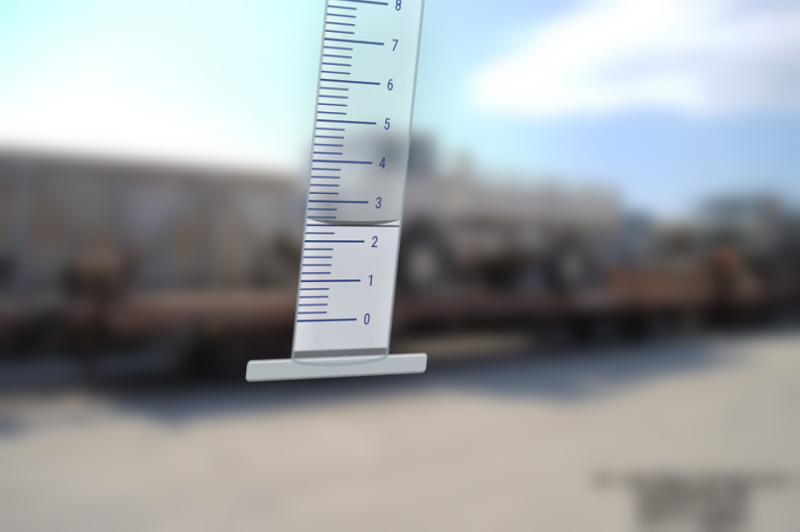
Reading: 2.4mL
